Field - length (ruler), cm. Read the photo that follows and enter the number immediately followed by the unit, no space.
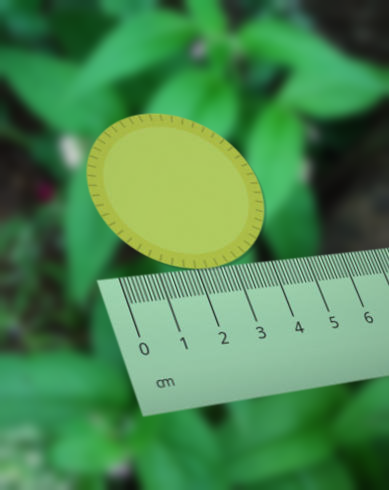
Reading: 4.5cm
